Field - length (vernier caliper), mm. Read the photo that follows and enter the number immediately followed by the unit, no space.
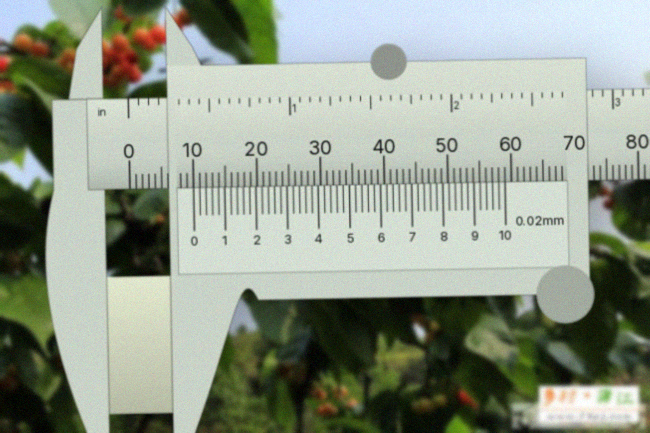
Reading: 10.0mm
